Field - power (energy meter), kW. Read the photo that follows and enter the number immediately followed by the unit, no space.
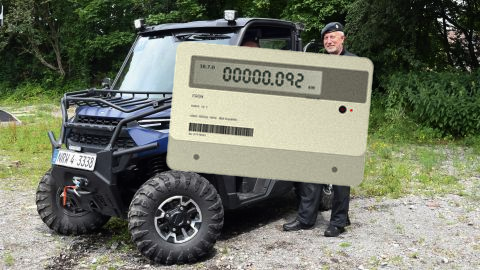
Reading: 0.092kW
